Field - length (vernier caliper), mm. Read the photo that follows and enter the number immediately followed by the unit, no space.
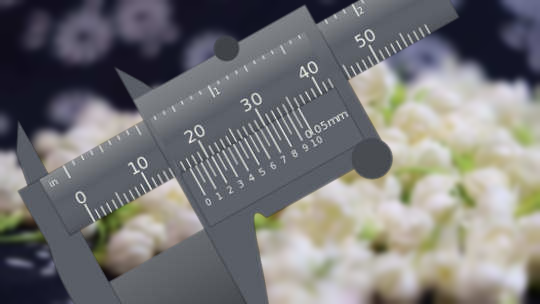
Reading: 16.8mm
